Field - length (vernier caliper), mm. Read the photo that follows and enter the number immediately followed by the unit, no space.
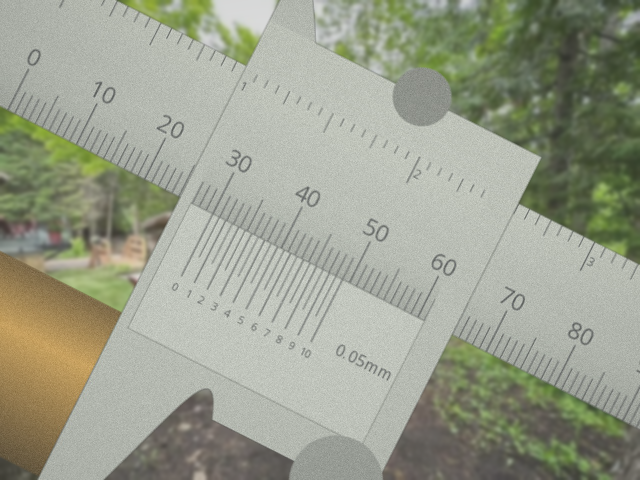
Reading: 30.0mm
